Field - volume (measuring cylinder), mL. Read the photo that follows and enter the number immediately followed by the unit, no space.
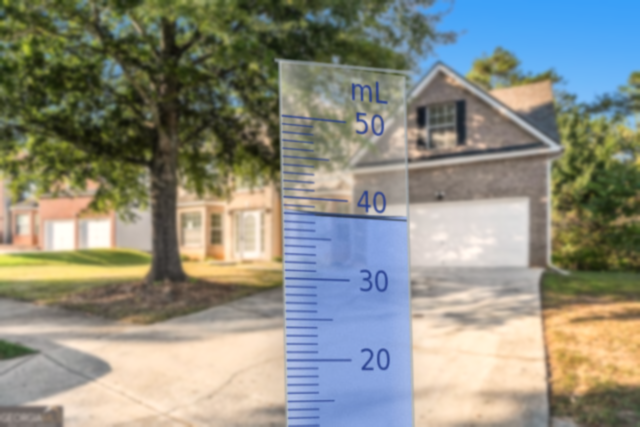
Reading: 38mL
